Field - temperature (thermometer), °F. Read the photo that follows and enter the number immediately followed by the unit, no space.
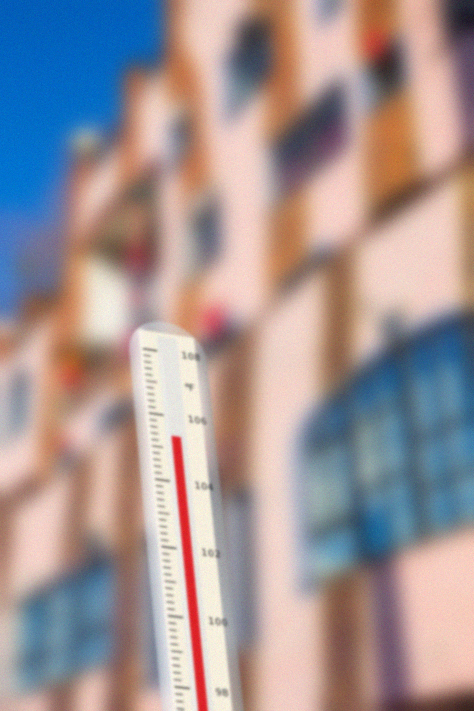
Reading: 105.4°F
